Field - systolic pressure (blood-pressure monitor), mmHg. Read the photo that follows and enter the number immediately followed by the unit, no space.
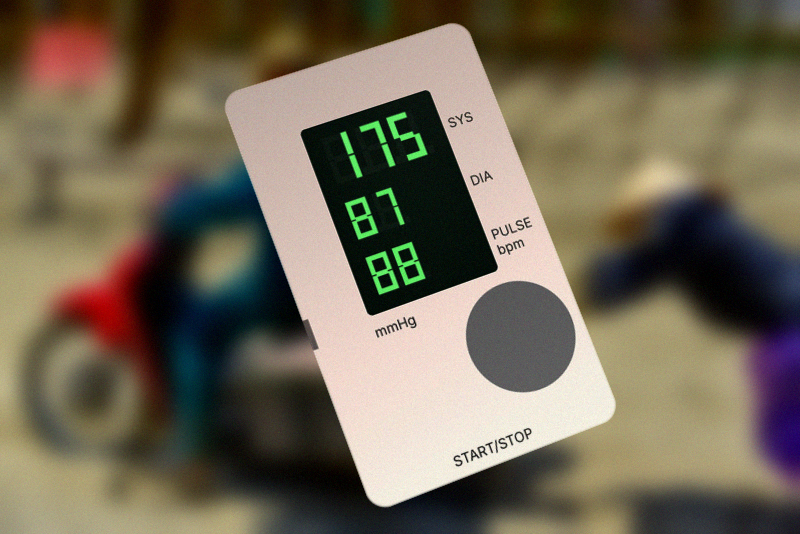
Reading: 175mmHg
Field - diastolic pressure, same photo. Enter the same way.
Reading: 87mmHg
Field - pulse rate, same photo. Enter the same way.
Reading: 88bpm
